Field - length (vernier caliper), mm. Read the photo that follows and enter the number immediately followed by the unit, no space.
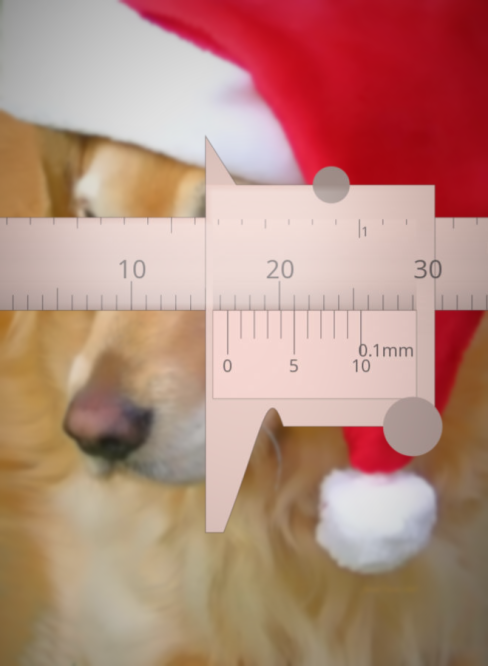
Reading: 16.5mm
